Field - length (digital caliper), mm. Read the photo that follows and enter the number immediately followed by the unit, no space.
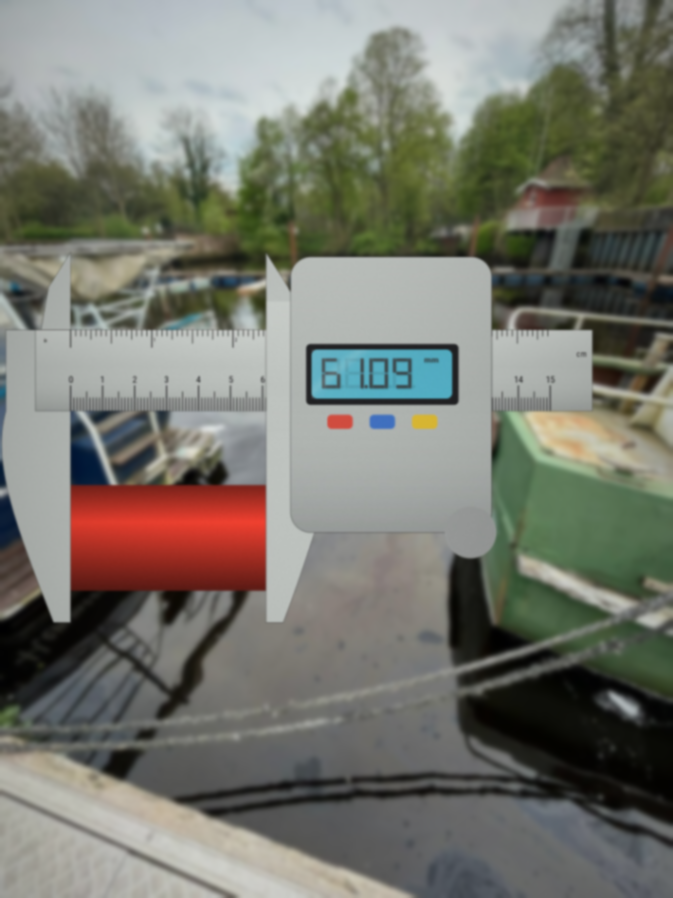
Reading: 61.09mm
